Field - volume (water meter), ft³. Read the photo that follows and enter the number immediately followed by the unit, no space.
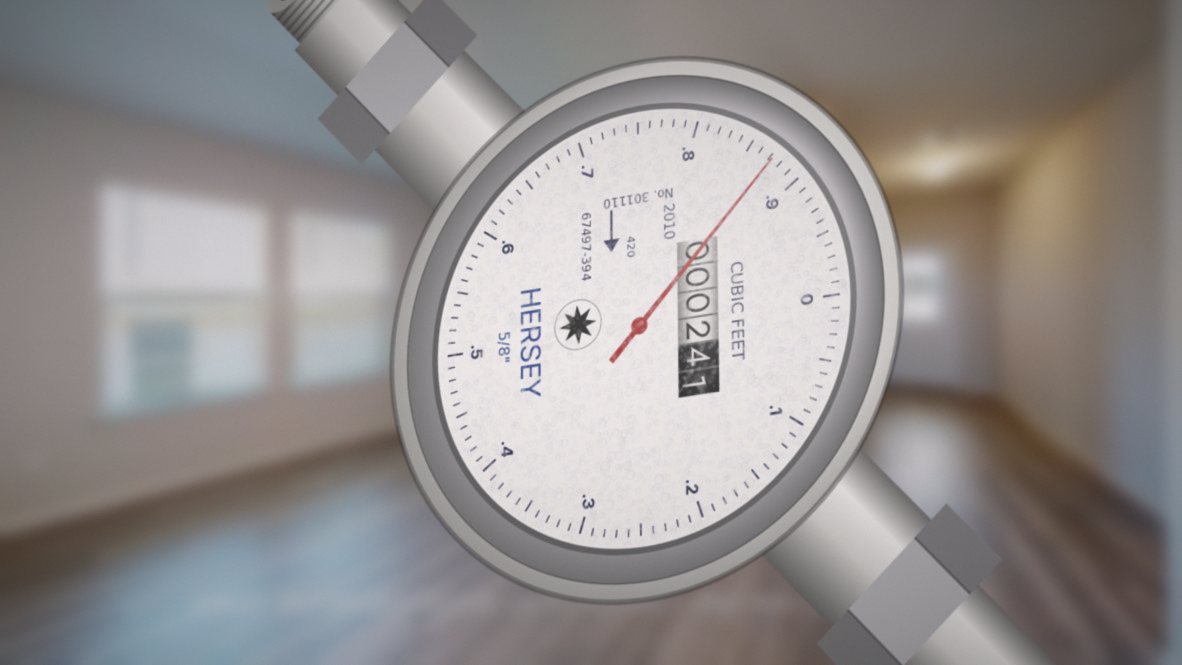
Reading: 240.87ft³
